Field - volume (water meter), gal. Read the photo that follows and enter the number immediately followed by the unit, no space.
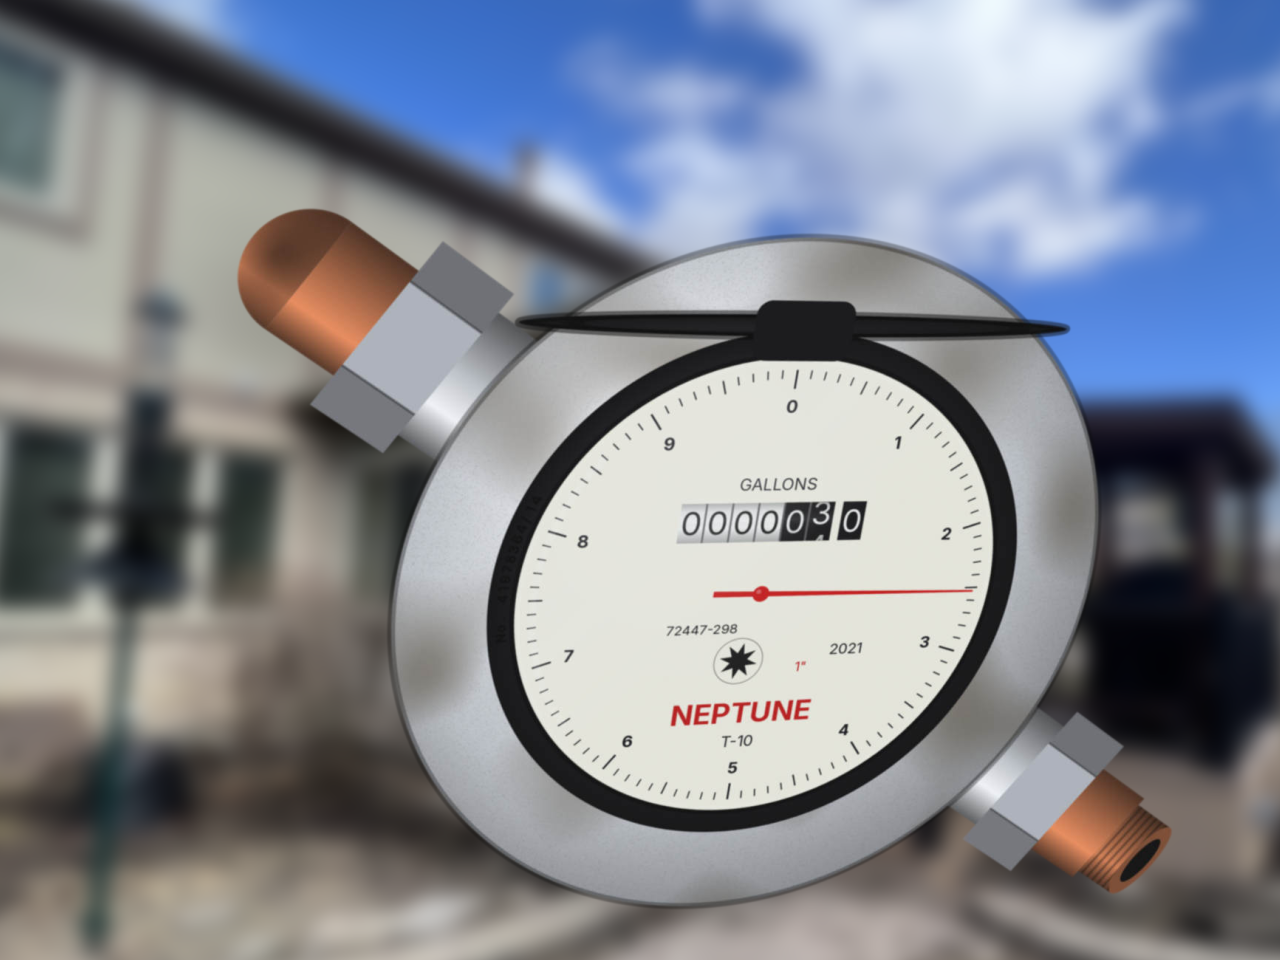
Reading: 32.5gal
